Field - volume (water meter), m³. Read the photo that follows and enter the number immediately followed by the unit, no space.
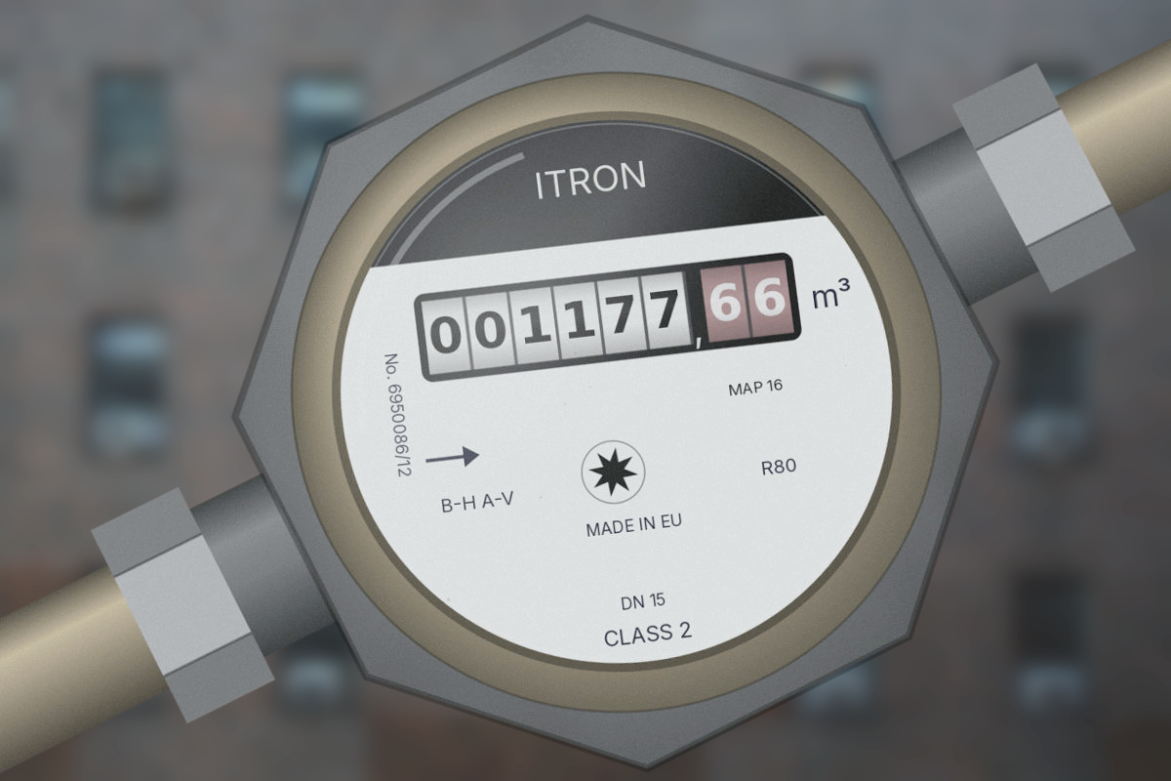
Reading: 1177.66m³
